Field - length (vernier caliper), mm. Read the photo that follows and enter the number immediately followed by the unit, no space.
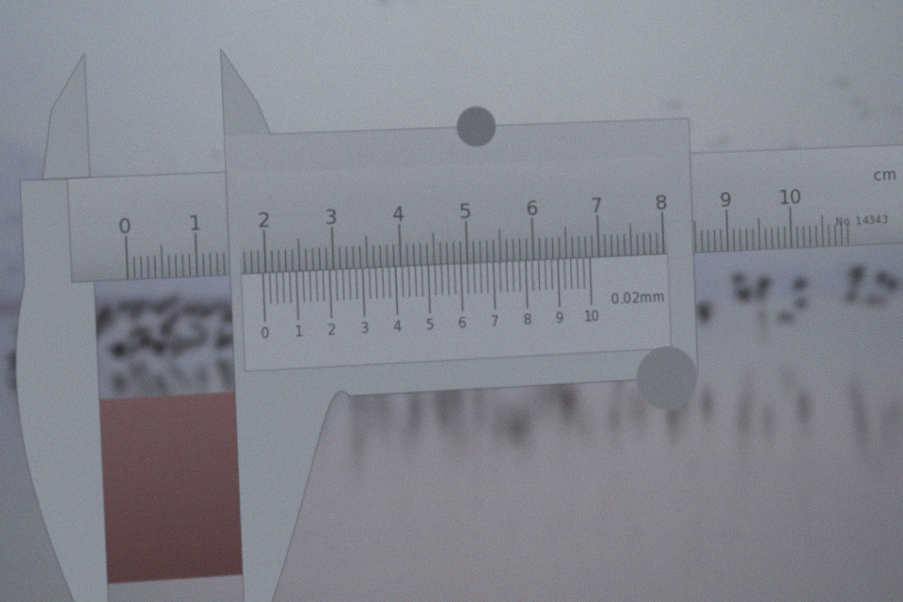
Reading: 19.6mm
